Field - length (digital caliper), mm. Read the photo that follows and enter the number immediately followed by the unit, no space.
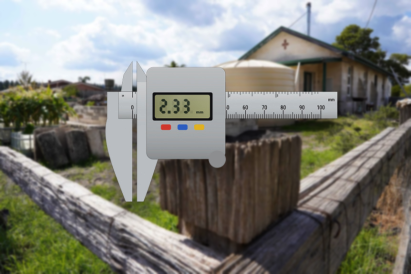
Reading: 2.33mm
